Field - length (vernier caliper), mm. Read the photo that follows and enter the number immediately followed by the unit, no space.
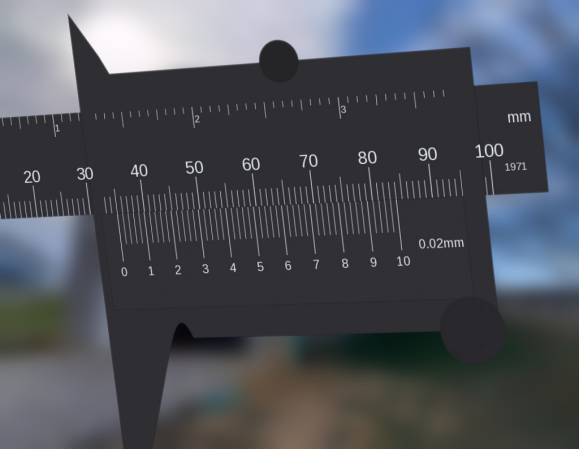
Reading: 35.0mm
